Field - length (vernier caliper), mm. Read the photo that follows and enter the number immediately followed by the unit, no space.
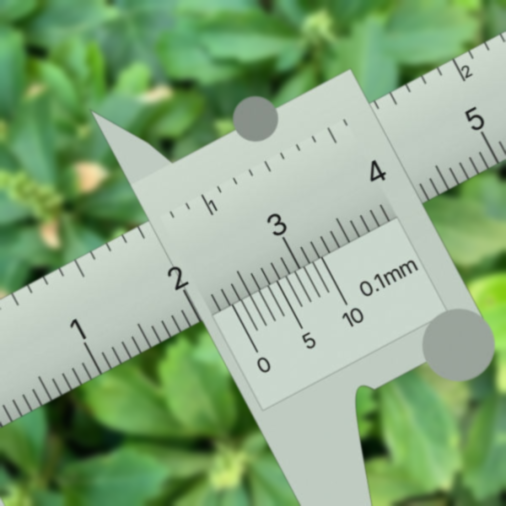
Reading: 23.2mm
